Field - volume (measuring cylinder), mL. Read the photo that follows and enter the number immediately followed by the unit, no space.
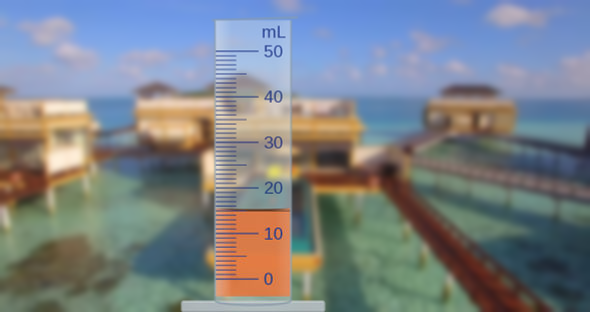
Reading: 15mL
